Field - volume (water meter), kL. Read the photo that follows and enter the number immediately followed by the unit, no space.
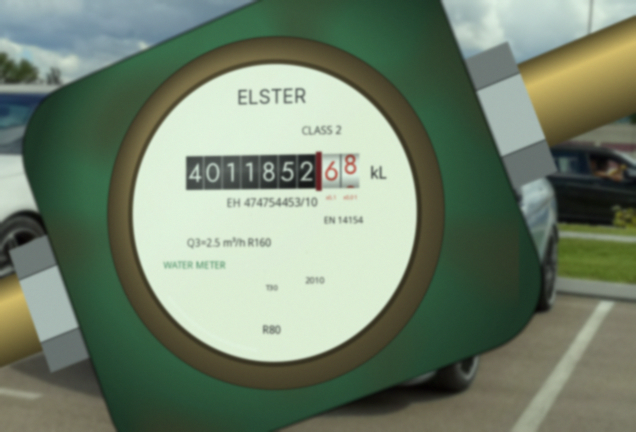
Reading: 4011852.68kL
